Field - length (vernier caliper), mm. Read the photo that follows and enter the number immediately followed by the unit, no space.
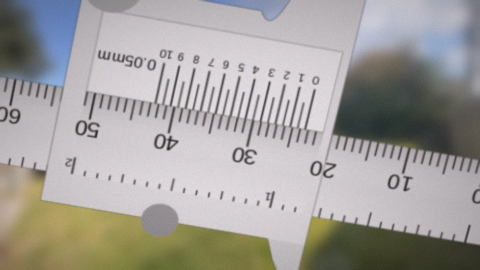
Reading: 23.4mm
